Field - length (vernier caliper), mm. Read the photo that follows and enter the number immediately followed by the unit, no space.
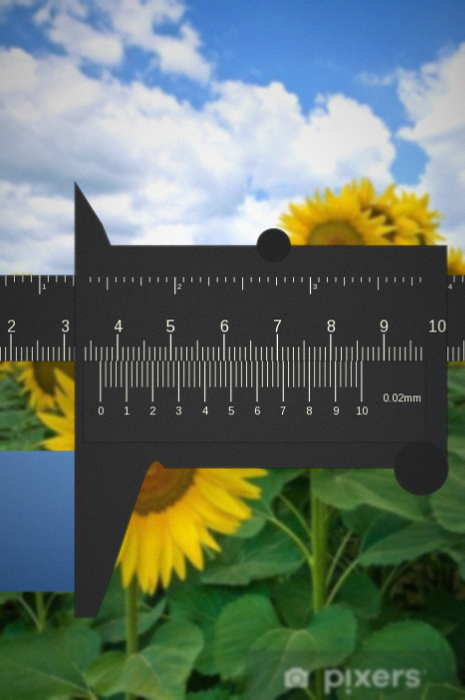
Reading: 36.8mm
